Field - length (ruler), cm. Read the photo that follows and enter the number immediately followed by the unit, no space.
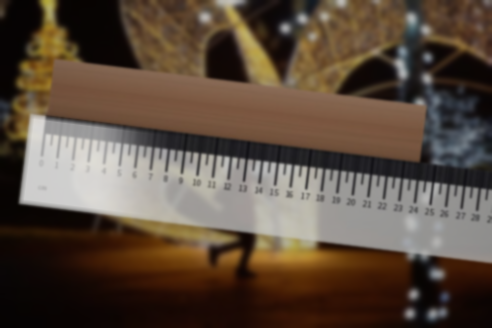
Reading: 24cm
